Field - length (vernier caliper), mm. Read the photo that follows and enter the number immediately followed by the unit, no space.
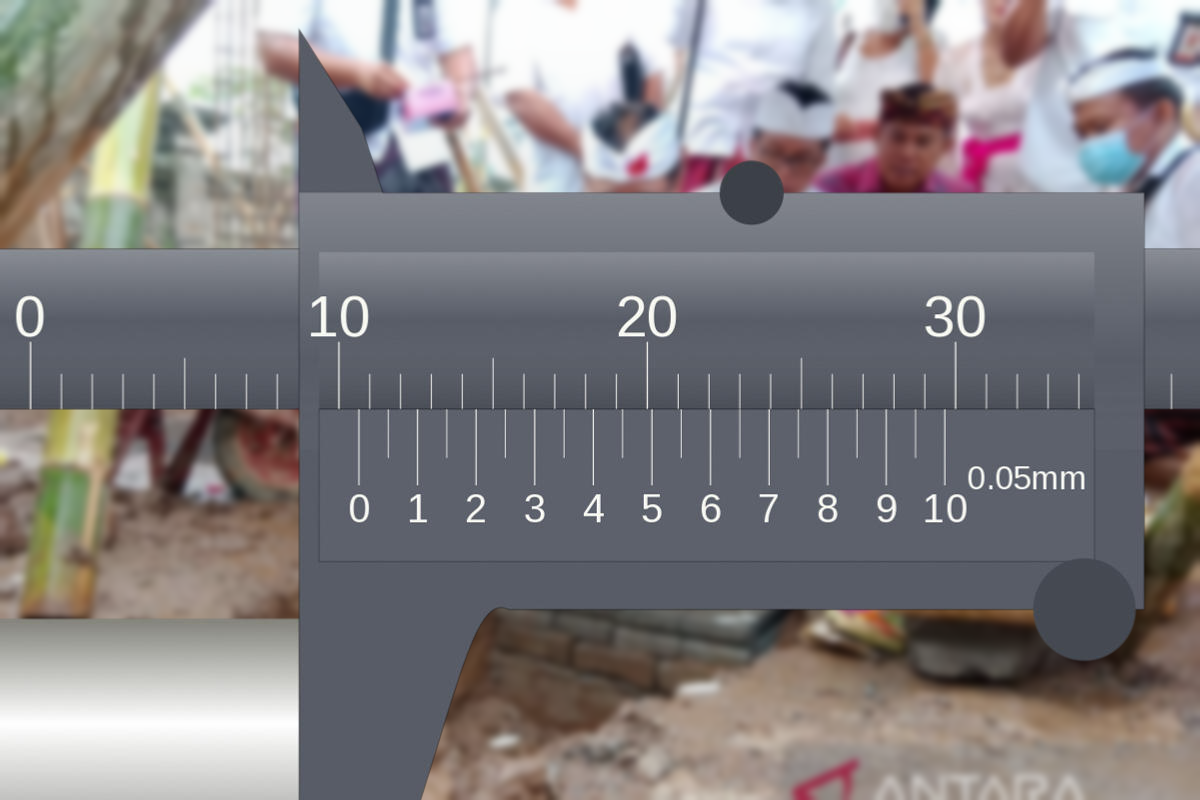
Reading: 10.65mm
